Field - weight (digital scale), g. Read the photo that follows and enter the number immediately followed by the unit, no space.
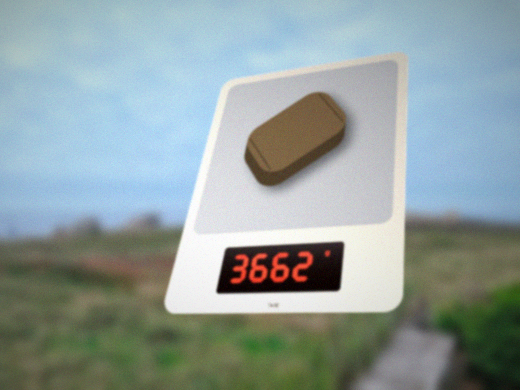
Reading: 3662g
